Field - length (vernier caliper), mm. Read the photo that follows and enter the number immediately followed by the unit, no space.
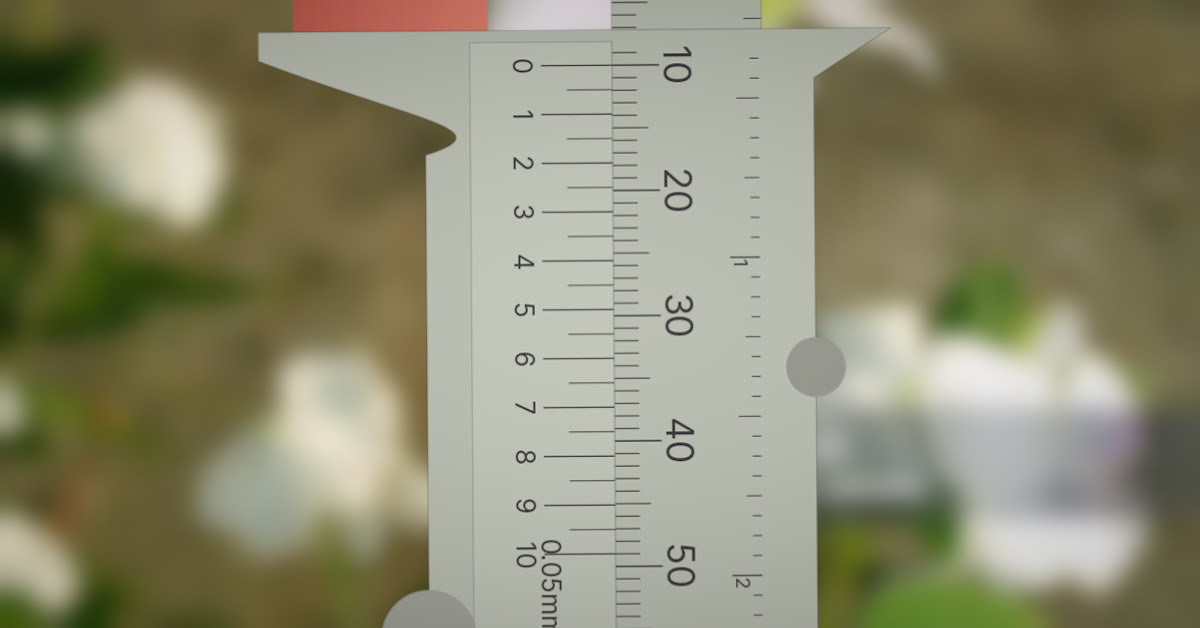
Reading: 10.0mm
